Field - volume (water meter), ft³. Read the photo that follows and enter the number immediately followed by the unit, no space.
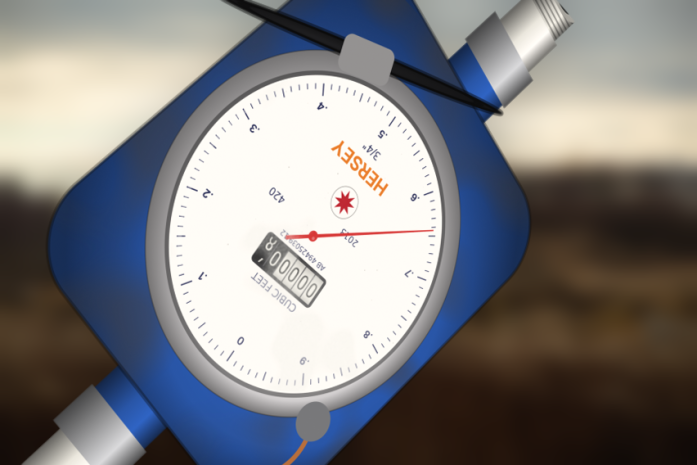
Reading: 7.64ft³
